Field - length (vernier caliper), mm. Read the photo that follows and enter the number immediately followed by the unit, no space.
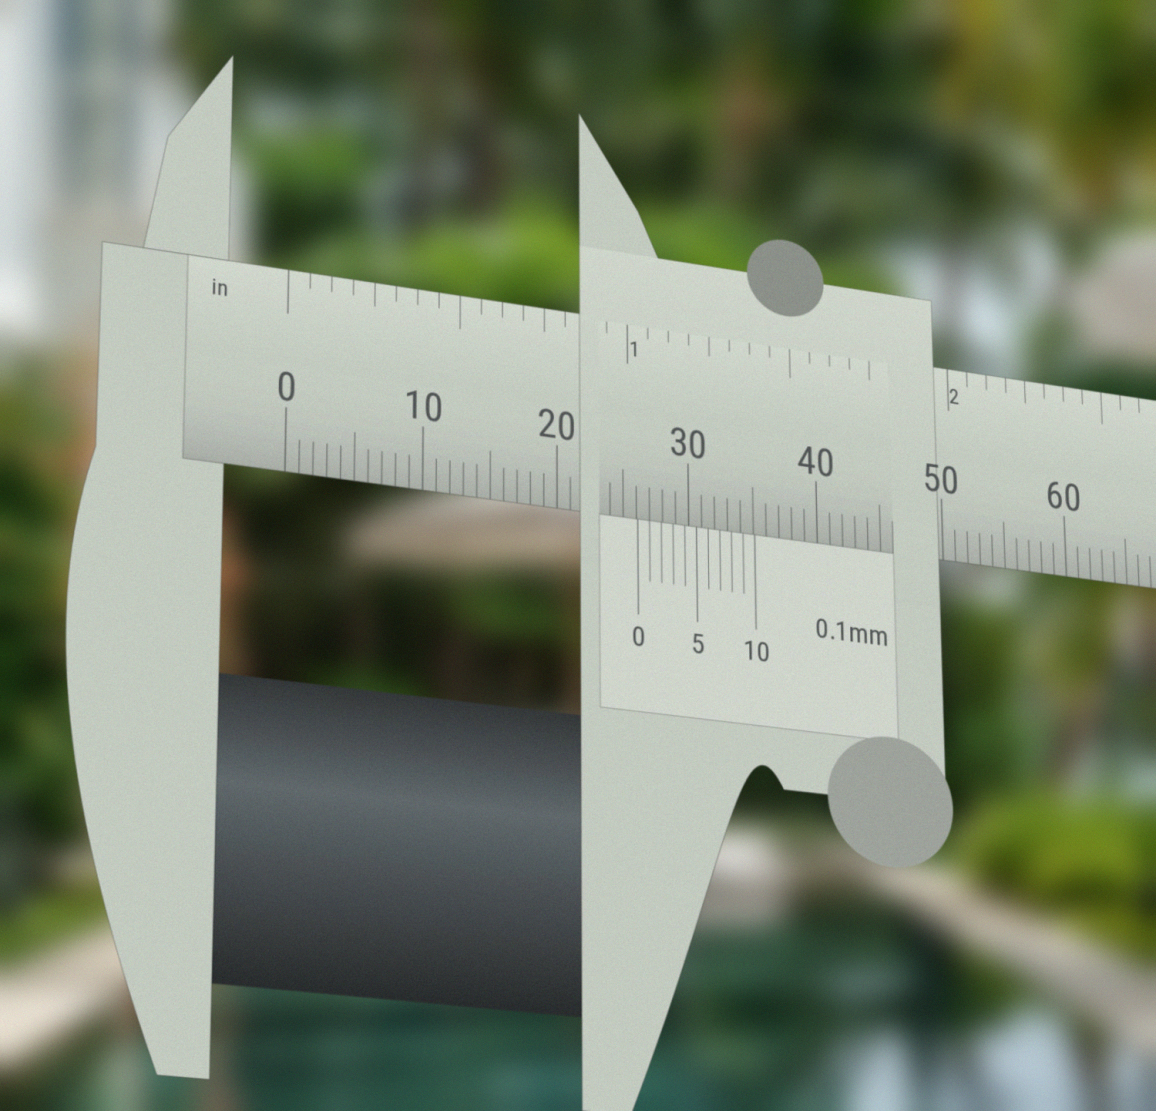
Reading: 26.1mm
